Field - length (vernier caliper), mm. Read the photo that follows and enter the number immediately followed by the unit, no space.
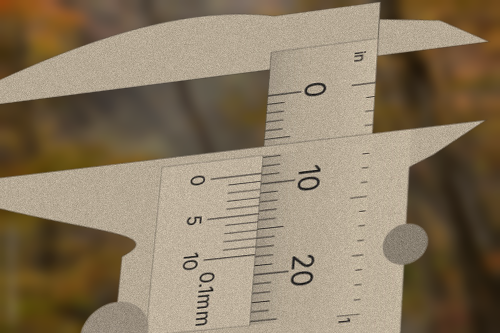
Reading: 8.8mm
